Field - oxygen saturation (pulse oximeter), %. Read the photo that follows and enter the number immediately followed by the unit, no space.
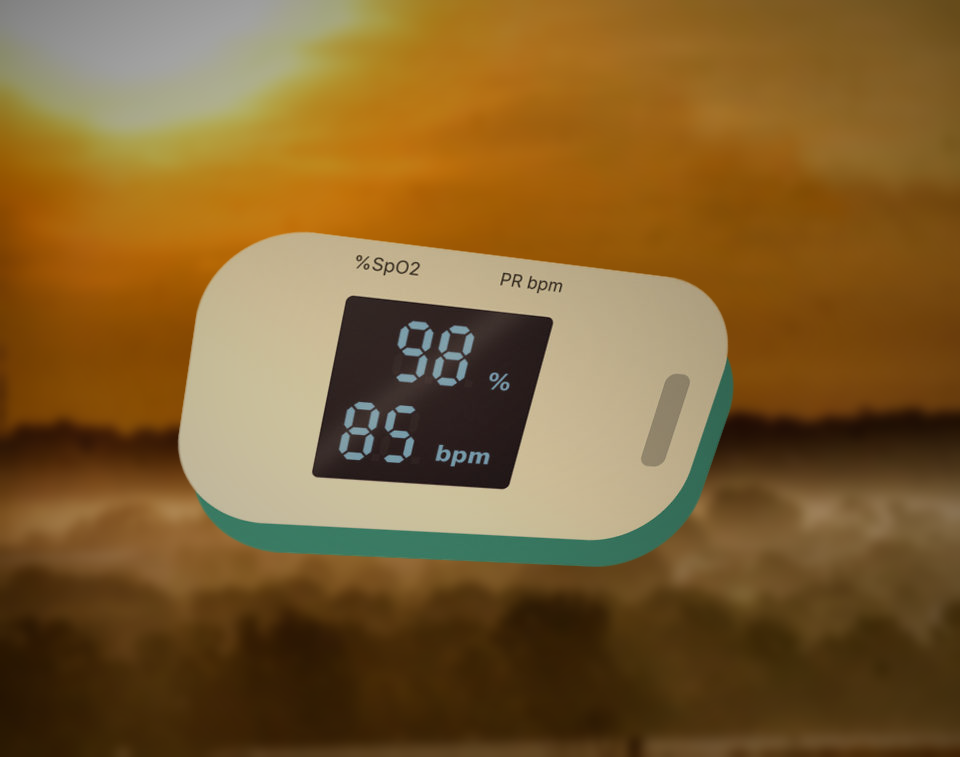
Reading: 98%
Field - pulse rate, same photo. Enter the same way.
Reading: 85bpm
